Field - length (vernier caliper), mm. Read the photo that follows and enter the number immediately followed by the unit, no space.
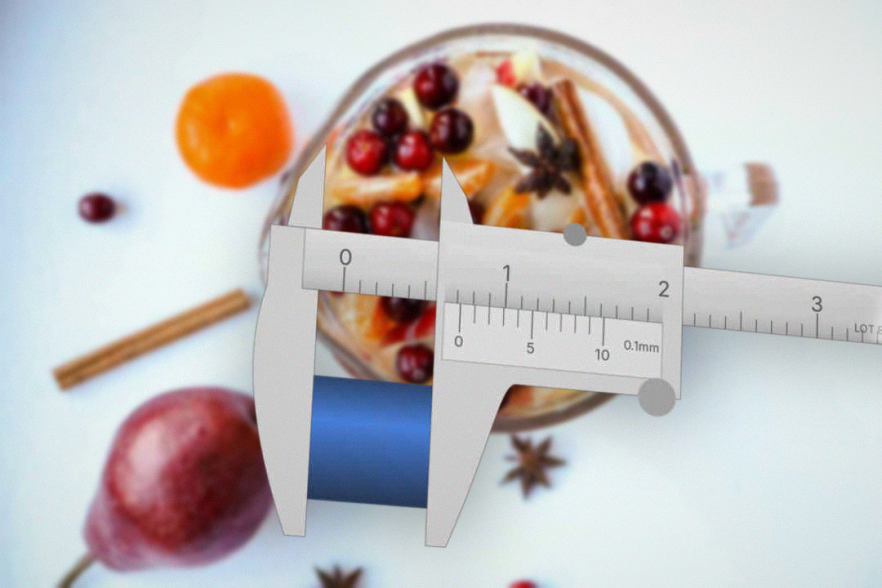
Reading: 7.2mm
